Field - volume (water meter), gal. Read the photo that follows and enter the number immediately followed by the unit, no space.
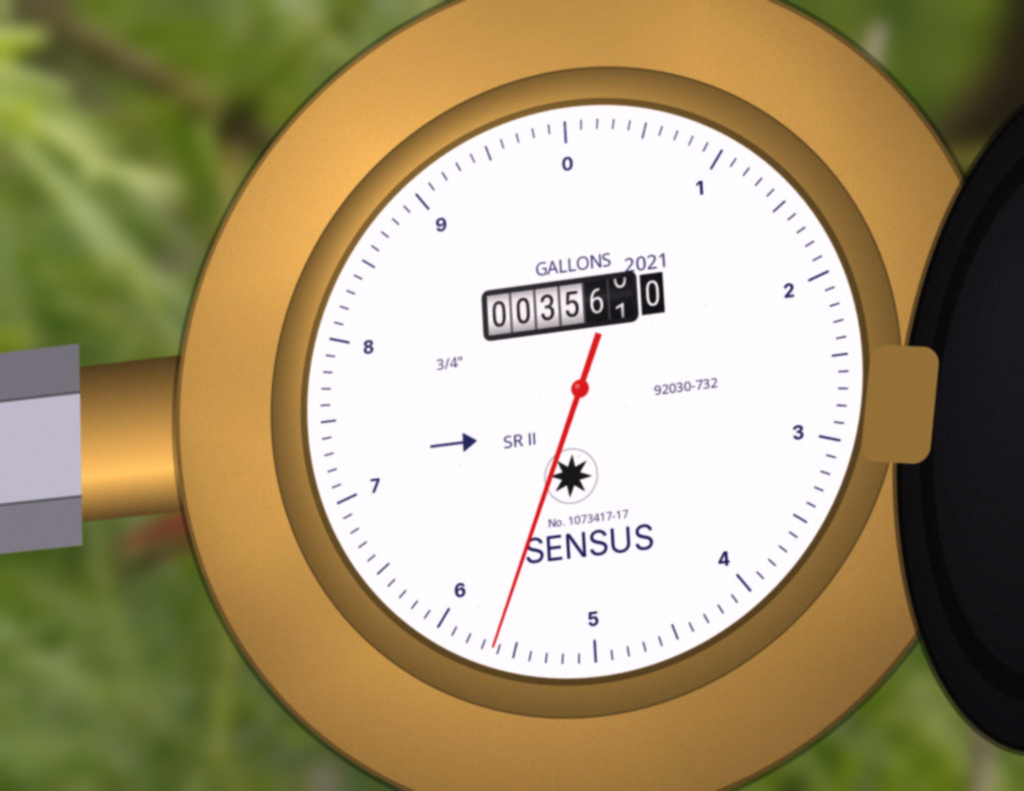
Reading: 35605.6gal
